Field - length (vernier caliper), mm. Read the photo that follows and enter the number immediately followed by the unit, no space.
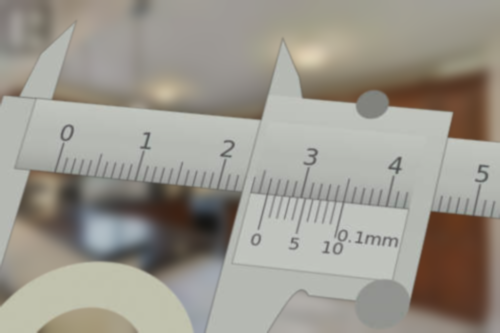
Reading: 26.0mm
